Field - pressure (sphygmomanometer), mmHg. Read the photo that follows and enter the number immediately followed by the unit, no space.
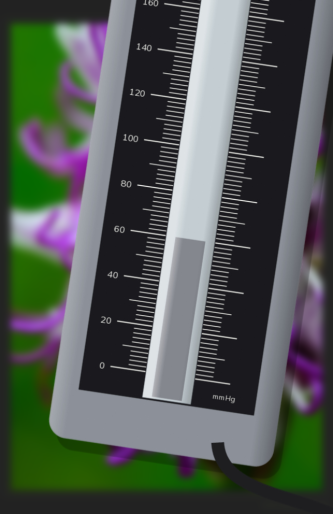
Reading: 60mmHg
